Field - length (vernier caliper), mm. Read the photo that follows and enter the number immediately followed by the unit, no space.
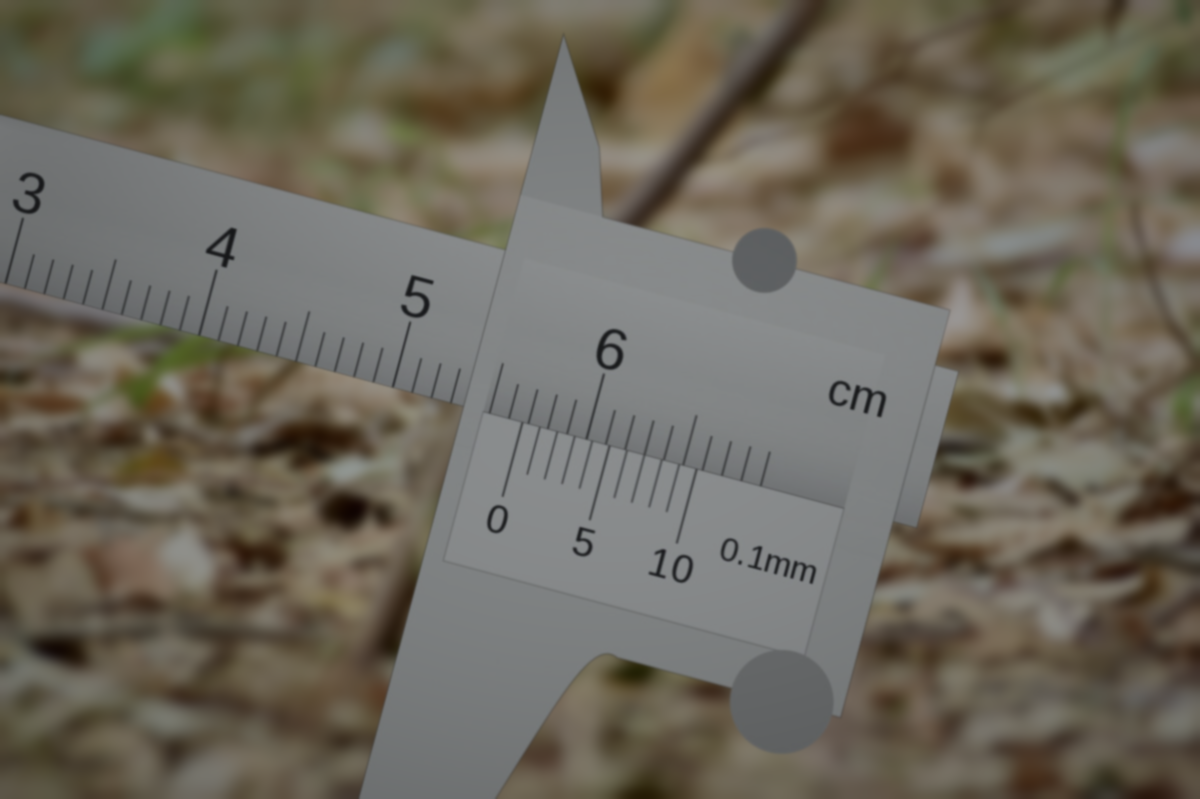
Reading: 56.7mm
